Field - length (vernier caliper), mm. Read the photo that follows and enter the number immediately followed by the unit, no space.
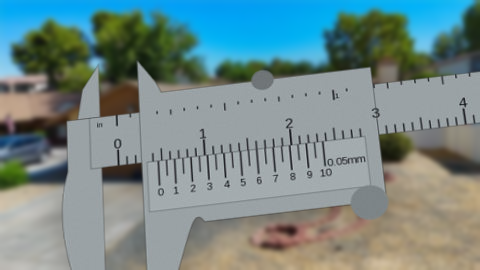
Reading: 4.6mm
